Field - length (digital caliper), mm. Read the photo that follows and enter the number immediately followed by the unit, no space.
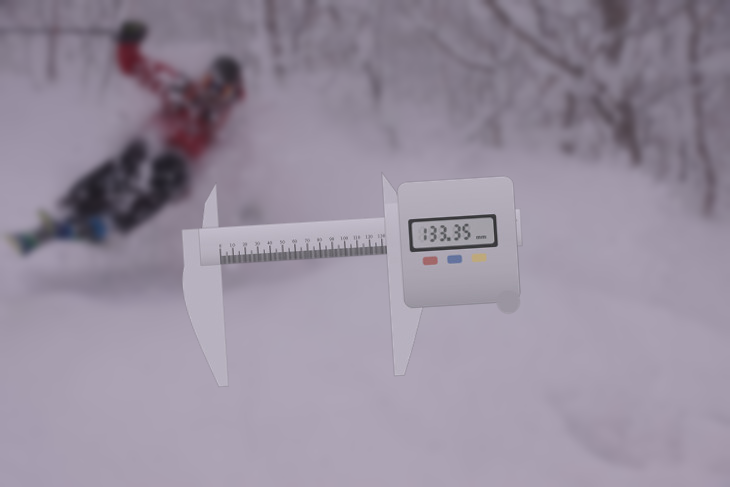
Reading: 133.35mm
